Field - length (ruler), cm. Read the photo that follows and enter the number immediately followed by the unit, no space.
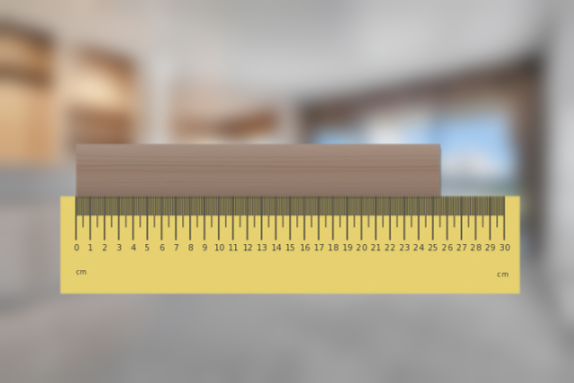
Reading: 25.5cm
